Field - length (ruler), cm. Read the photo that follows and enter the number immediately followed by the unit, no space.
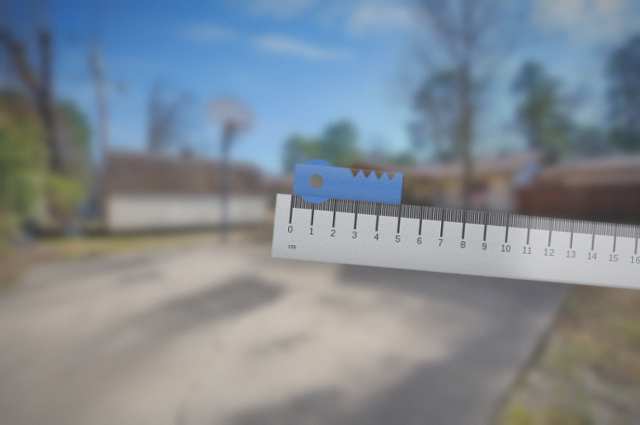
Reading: 5cm
